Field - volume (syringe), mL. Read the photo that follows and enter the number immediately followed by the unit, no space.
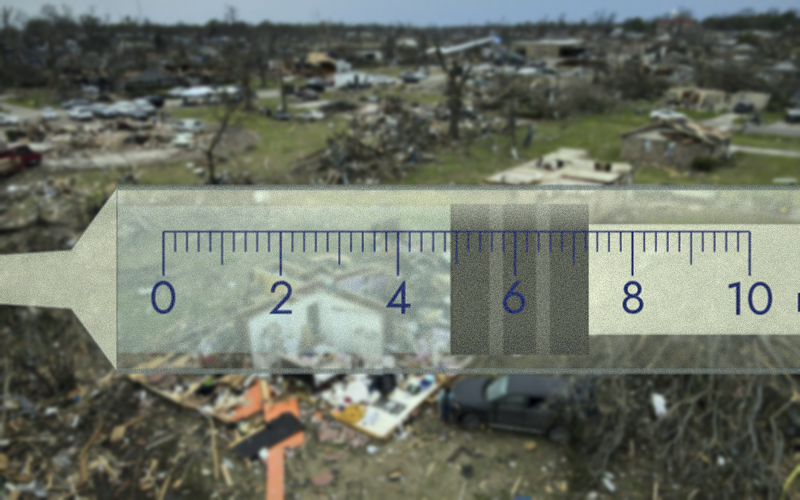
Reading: 4.9mL
